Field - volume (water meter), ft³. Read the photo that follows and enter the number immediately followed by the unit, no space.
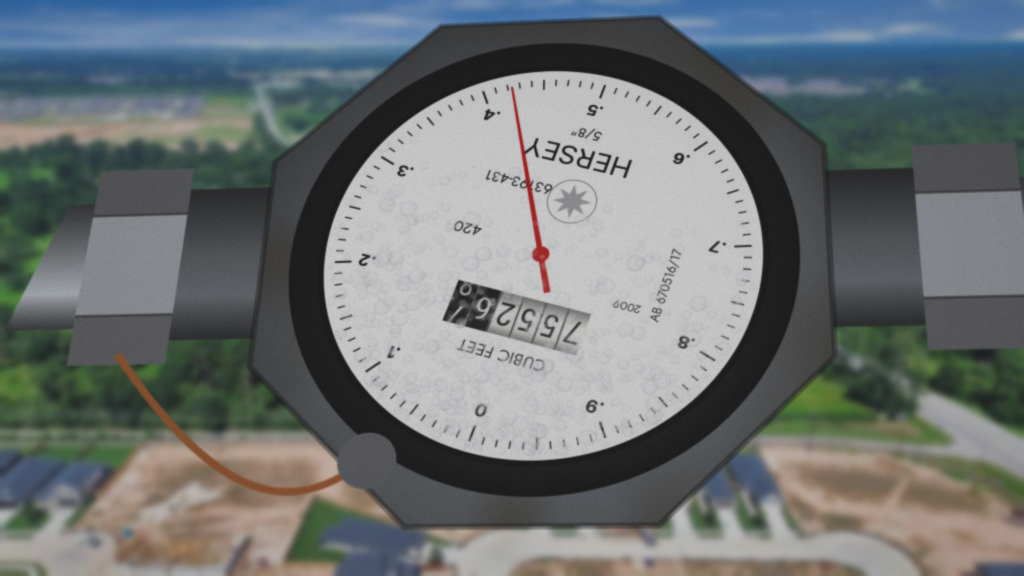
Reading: 755267.42ft³
